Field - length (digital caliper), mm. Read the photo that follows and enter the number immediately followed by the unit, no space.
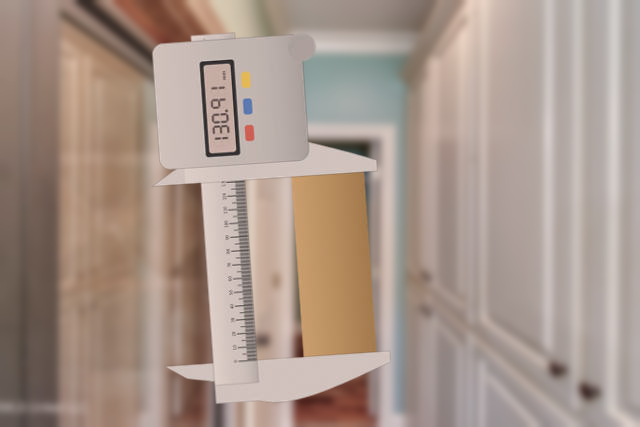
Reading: 130.91mm
